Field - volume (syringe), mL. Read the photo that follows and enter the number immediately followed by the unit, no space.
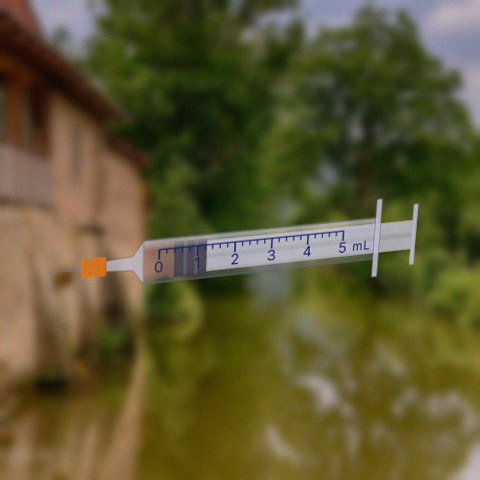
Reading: 0.4mL
